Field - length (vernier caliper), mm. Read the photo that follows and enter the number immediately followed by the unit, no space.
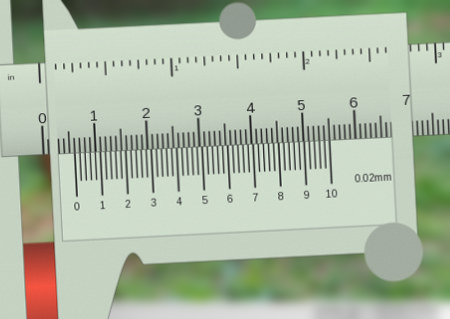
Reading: 6.0mm
